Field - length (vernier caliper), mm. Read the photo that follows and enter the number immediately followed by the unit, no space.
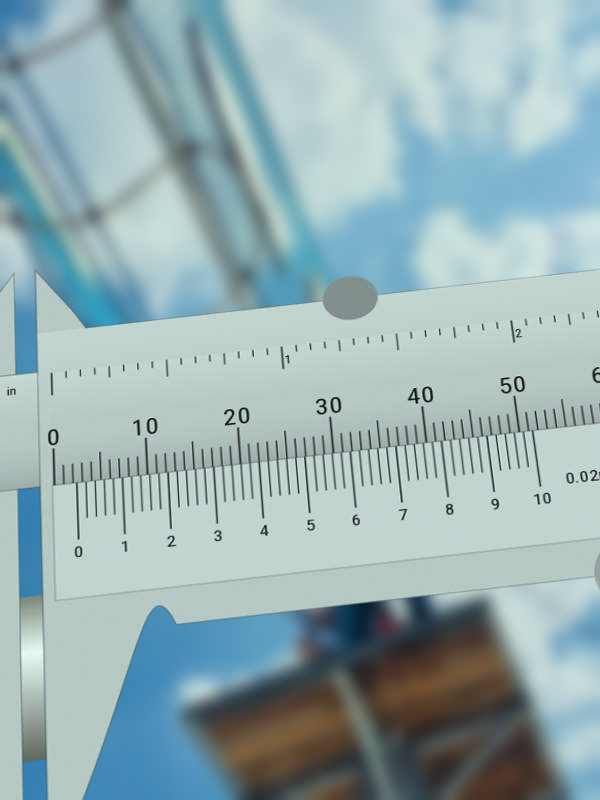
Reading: 2.4mm
